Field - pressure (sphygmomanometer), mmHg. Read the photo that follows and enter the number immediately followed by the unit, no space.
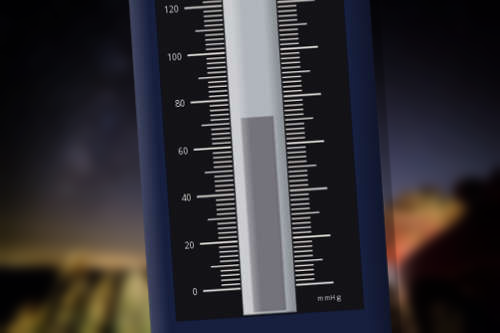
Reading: 72mmHg
